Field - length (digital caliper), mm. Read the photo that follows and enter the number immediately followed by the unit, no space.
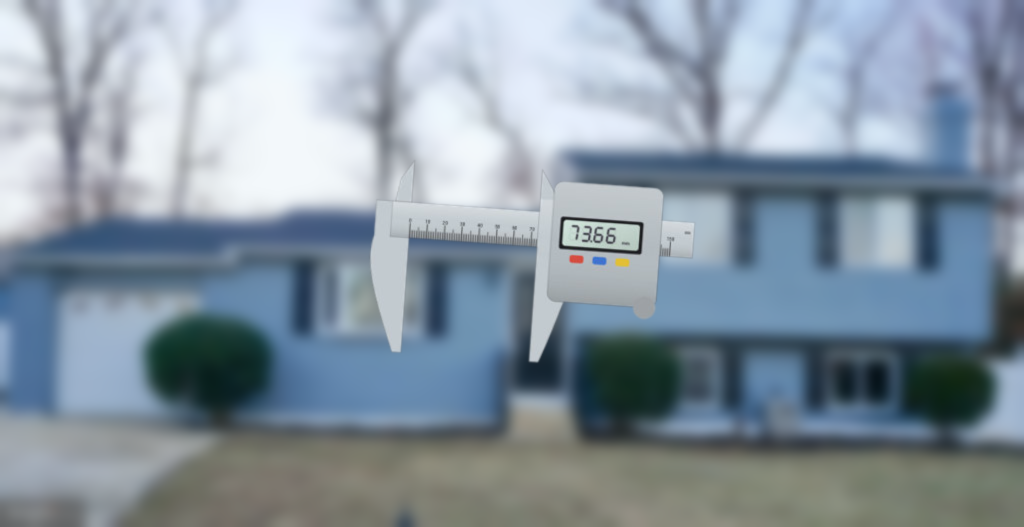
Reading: 73.66mm
